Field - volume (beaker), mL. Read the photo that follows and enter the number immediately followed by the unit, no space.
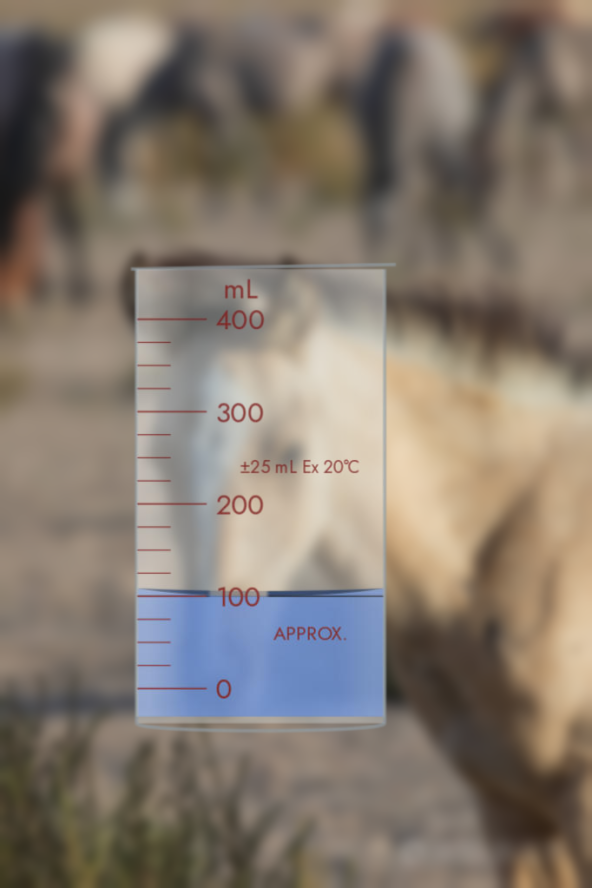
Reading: 100mL
